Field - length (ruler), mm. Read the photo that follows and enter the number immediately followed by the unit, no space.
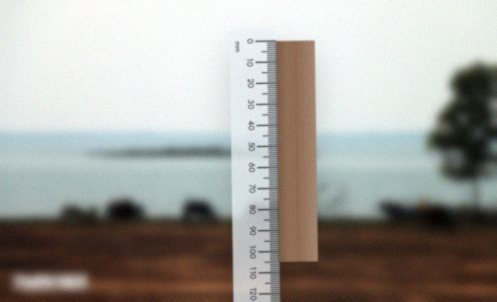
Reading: 105mm
